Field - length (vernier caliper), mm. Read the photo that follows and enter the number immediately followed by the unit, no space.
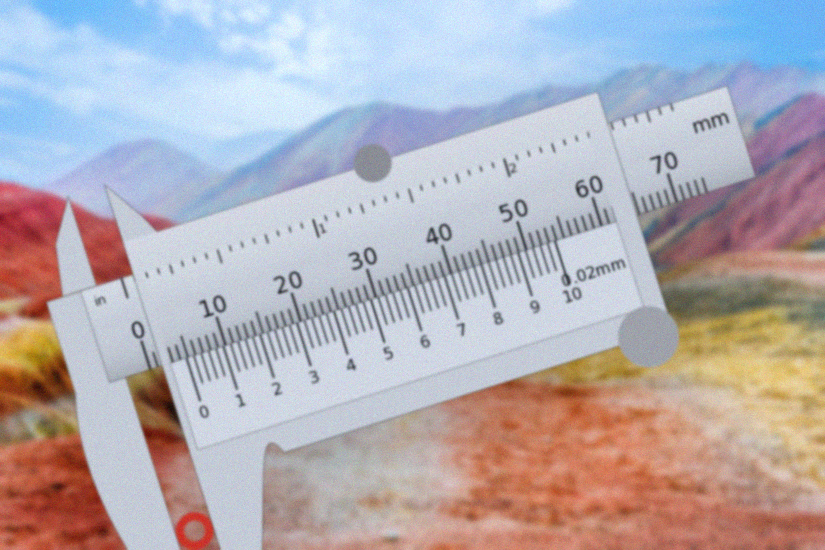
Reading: 4.8mm
